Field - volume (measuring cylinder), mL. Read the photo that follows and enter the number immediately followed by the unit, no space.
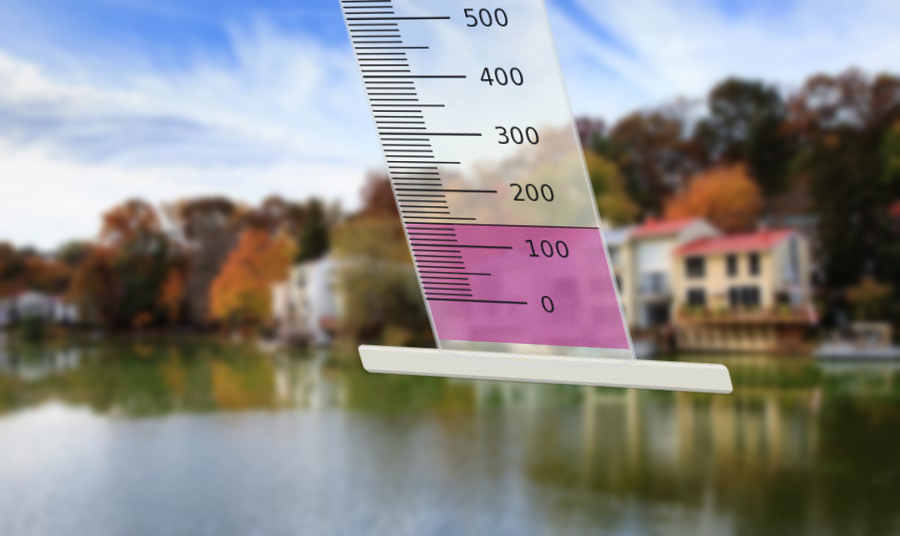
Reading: 140mL
